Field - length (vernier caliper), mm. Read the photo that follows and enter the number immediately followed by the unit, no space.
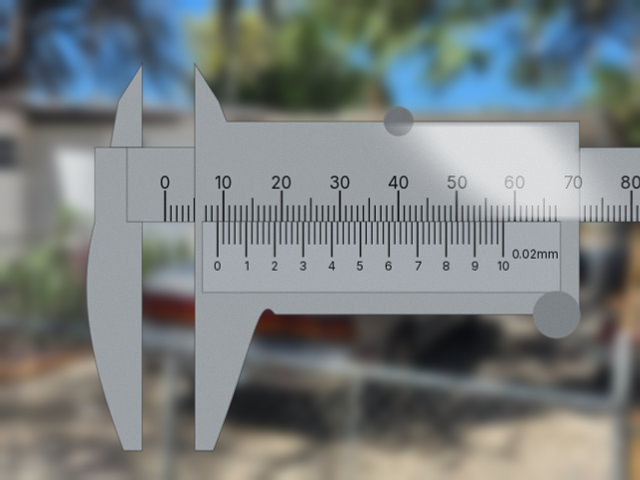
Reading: 9.0mm
